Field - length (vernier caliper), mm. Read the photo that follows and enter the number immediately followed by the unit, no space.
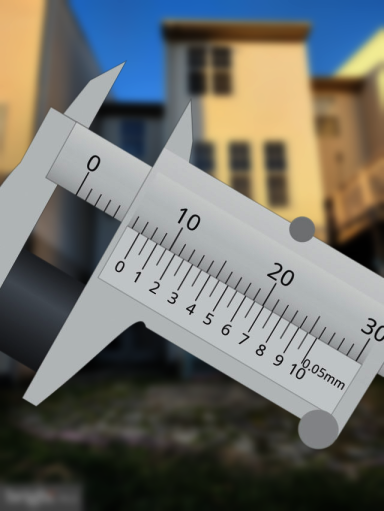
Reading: 6.8mm
